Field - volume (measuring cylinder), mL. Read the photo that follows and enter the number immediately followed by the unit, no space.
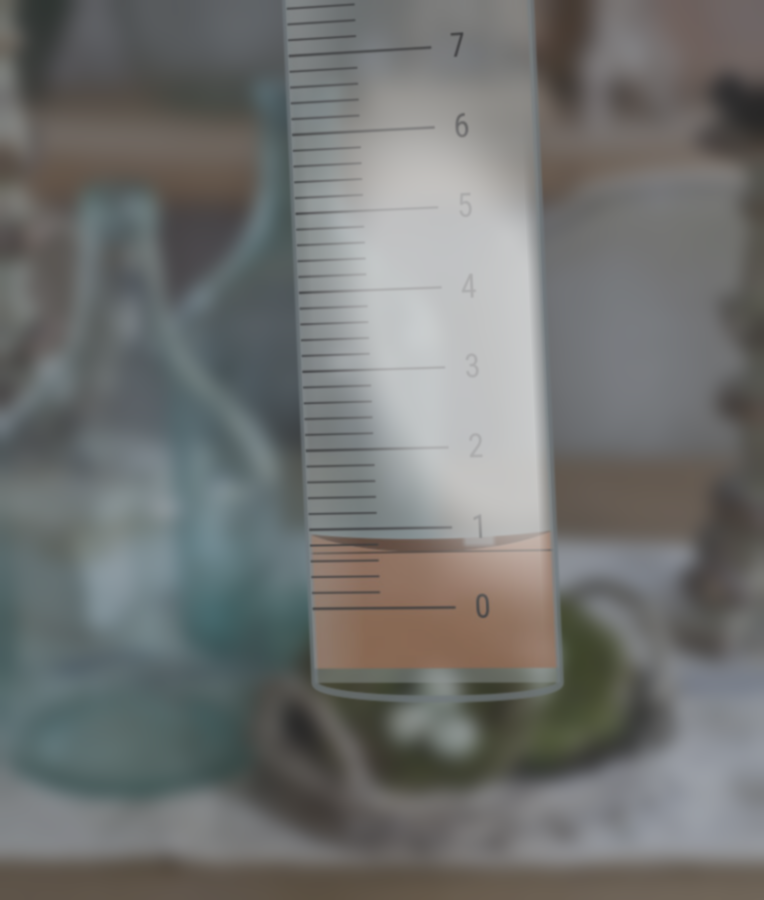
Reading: 0.7mL
